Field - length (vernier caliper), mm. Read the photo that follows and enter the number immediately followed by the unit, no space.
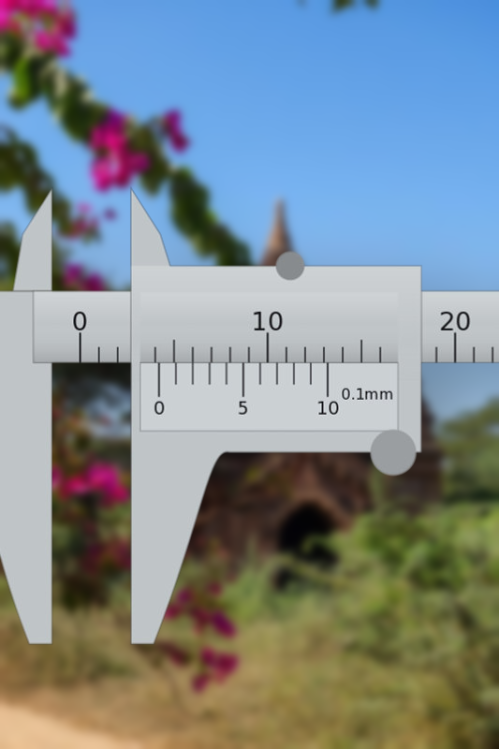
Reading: 4.2mm
